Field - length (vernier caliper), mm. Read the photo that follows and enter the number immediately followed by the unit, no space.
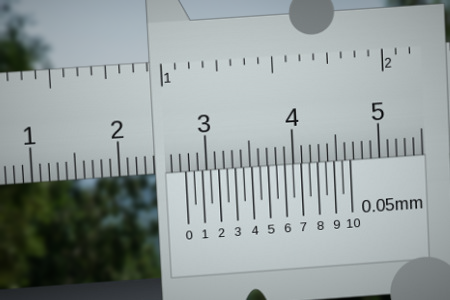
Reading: 27.6mm
